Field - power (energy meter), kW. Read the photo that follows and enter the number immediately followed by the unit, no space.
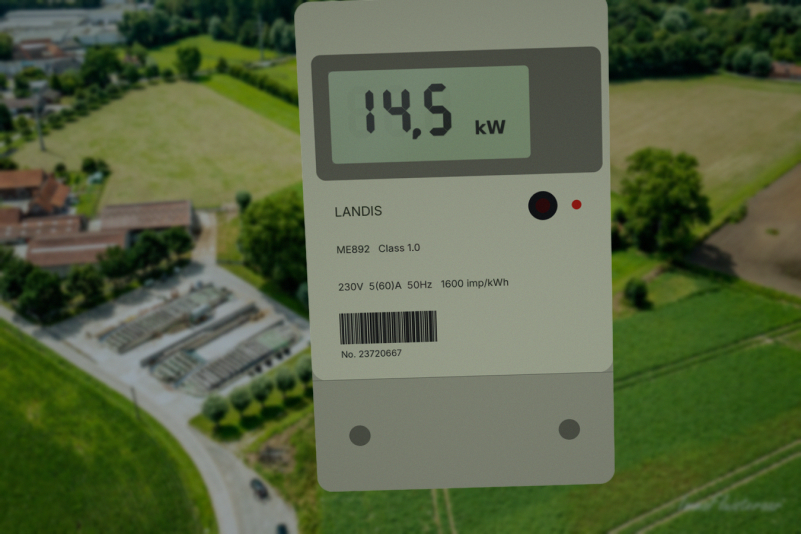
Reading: 14.5kW
